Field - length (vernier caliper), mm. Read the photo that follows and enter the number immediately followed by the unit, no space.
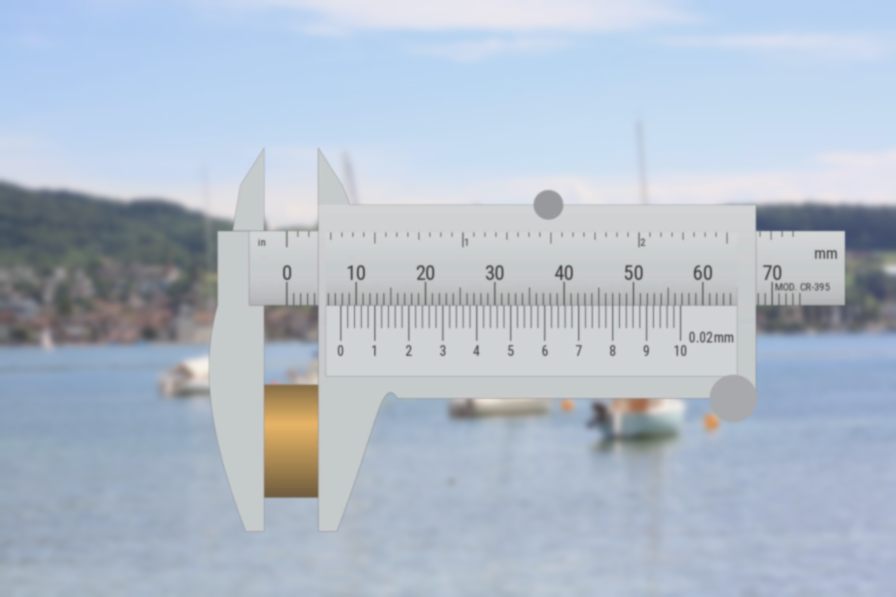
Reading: 7.8mm
